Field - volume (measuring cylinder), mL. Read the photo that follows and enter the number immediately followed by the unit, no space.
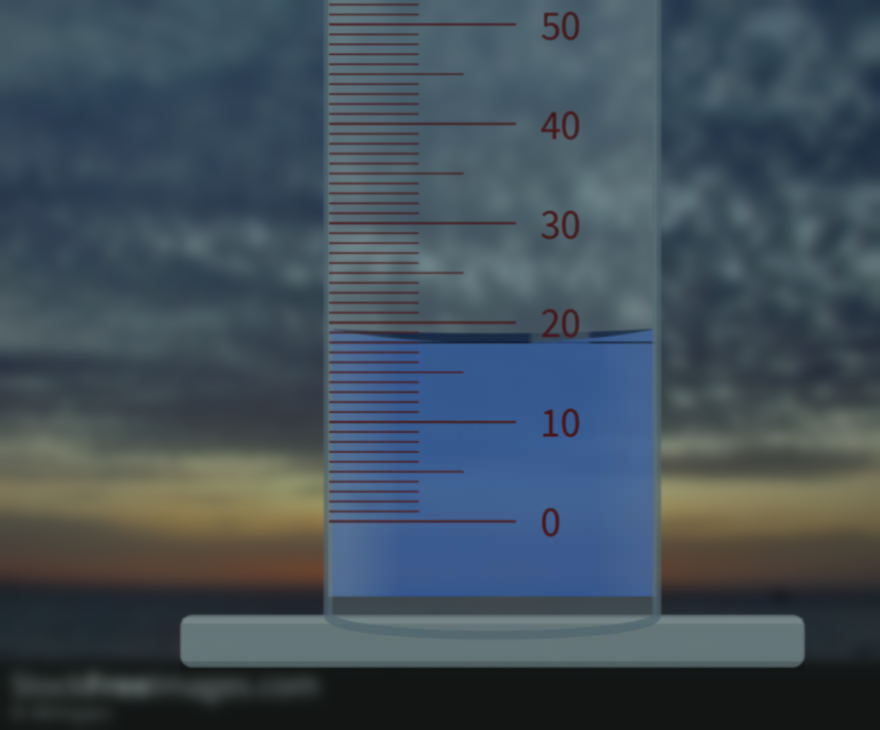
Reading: 18mL
